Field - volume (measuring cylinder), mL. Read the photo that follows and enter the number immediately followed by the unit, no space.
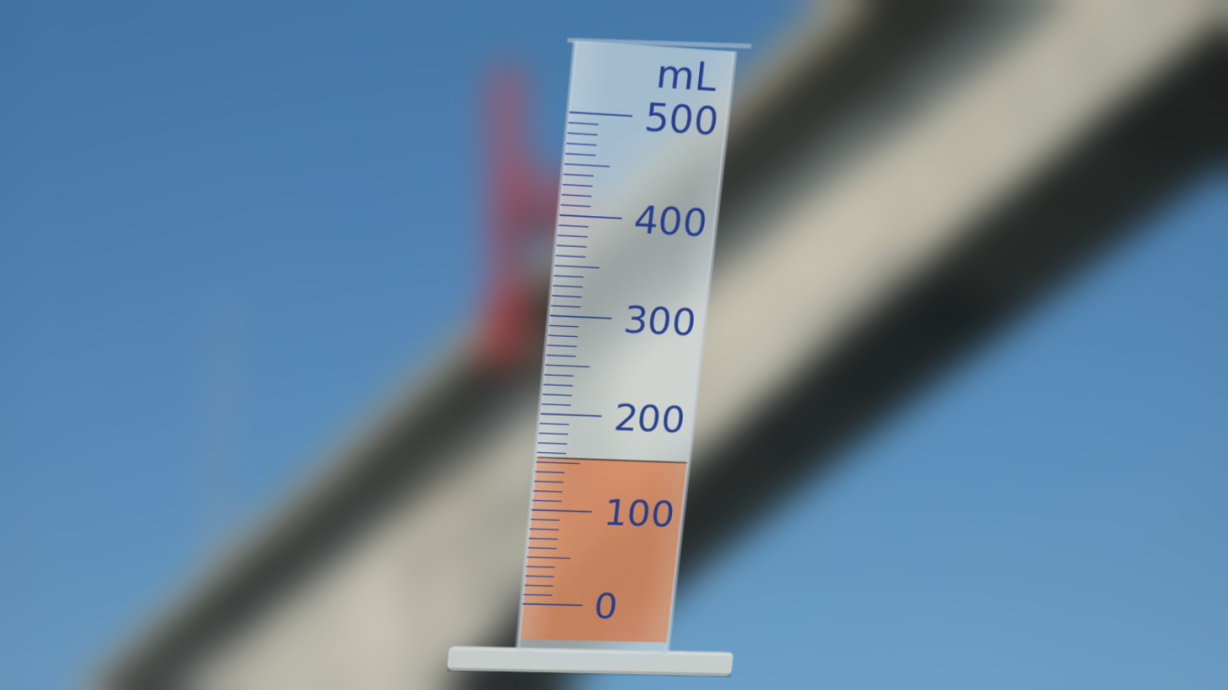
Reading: 155mL
